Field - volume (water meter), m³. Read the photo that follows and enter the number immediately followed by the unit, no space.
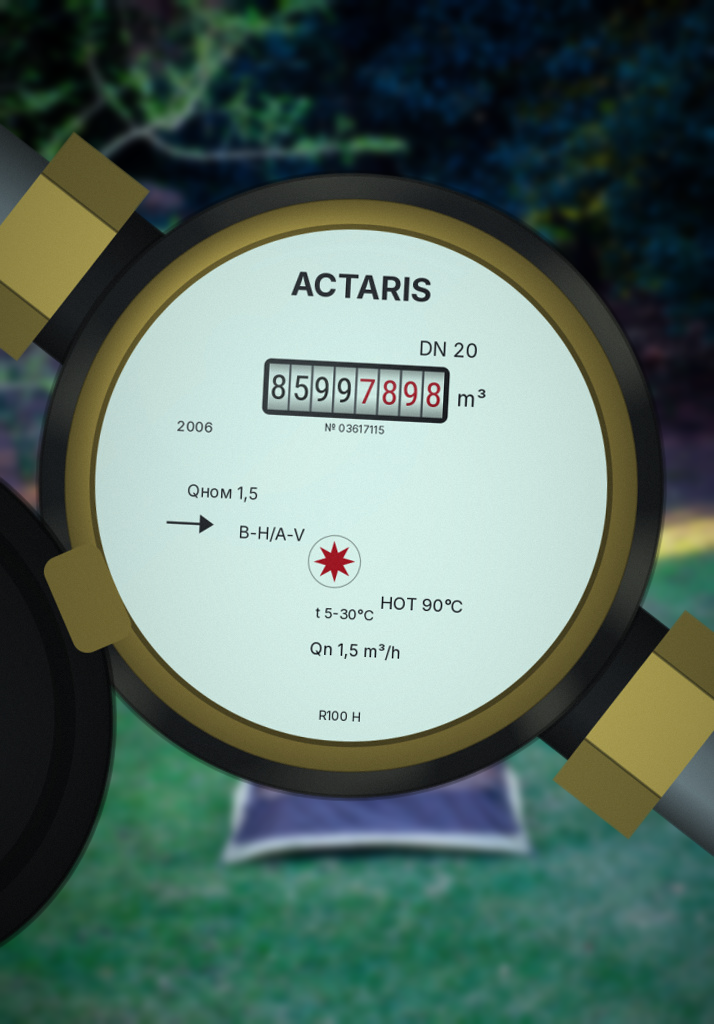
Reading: 8599.7898m³
